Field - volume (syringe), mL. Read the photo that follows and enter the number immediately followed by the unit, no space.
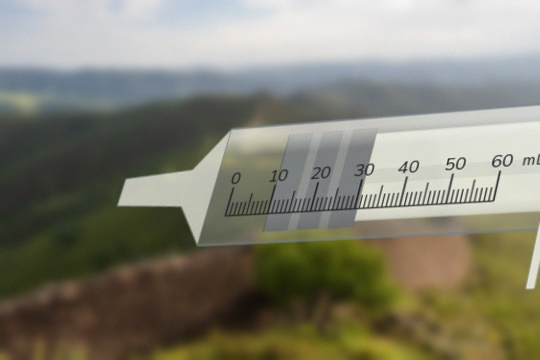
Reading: 10mL
